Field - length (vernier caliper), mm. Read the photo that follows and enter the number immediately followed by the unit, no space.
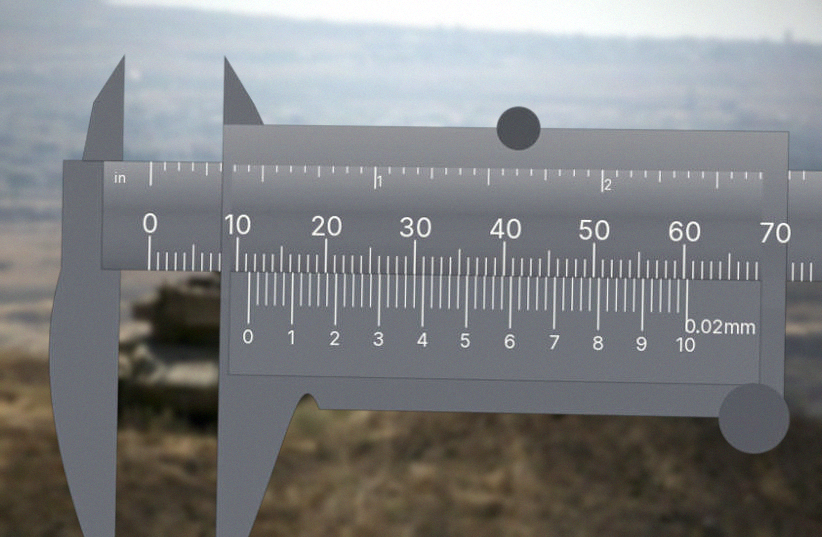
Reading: 11.4mm
